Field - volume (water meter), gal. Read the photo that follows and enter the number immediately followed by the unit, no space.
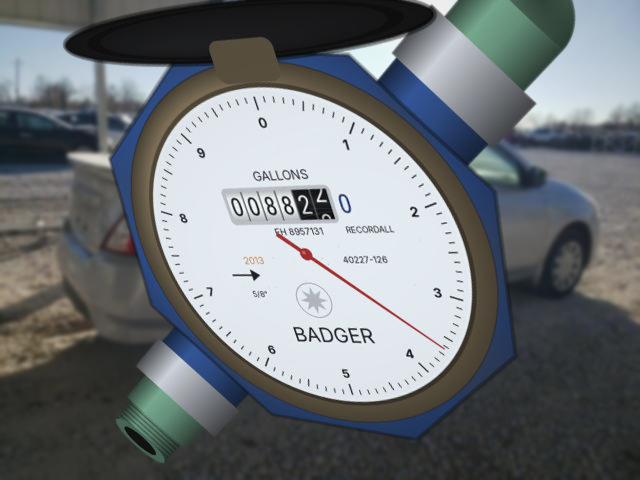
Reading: 88223.6gal
